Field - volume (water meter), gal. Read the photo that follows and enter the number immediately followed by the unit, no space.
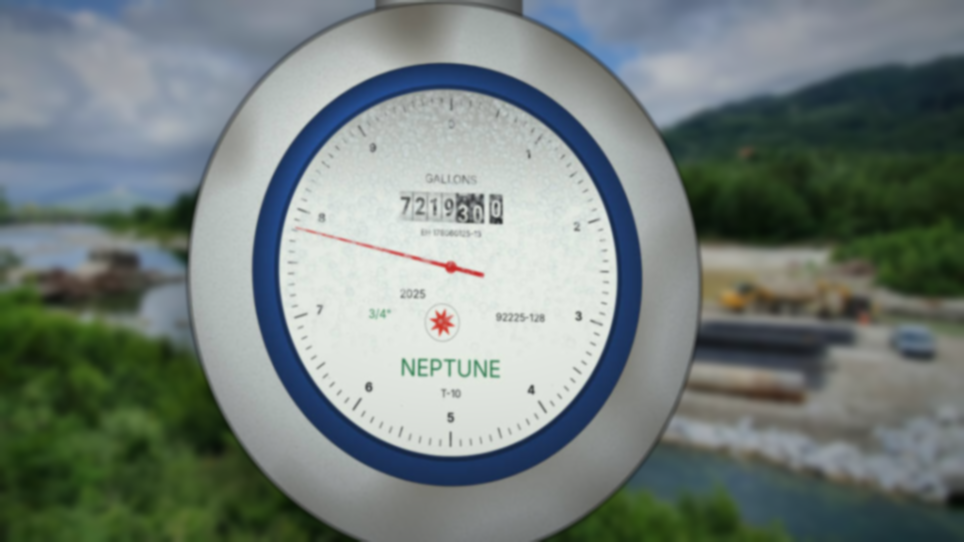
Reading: 7219297.8gal
